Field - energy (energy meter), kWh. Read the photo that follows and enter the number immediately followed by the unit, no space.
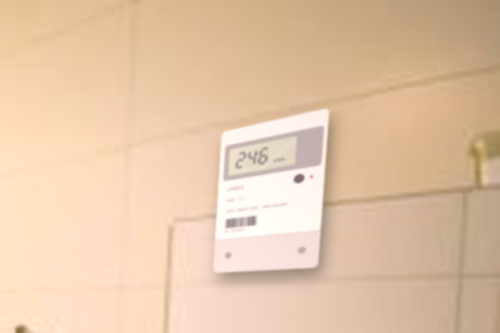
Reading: 246kWh
